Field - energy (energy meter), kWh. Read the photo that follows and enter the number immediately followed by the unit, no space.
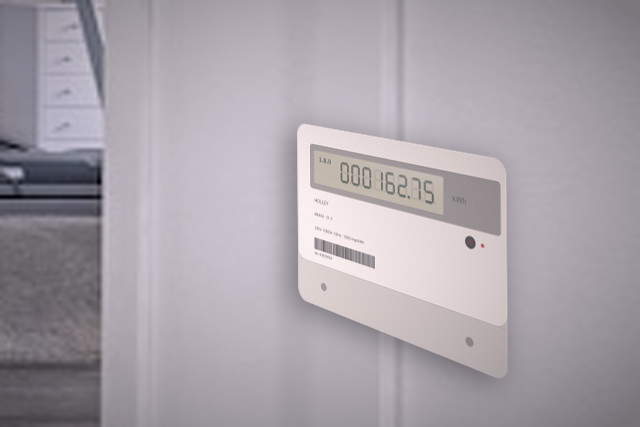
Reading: 162.75kWh
